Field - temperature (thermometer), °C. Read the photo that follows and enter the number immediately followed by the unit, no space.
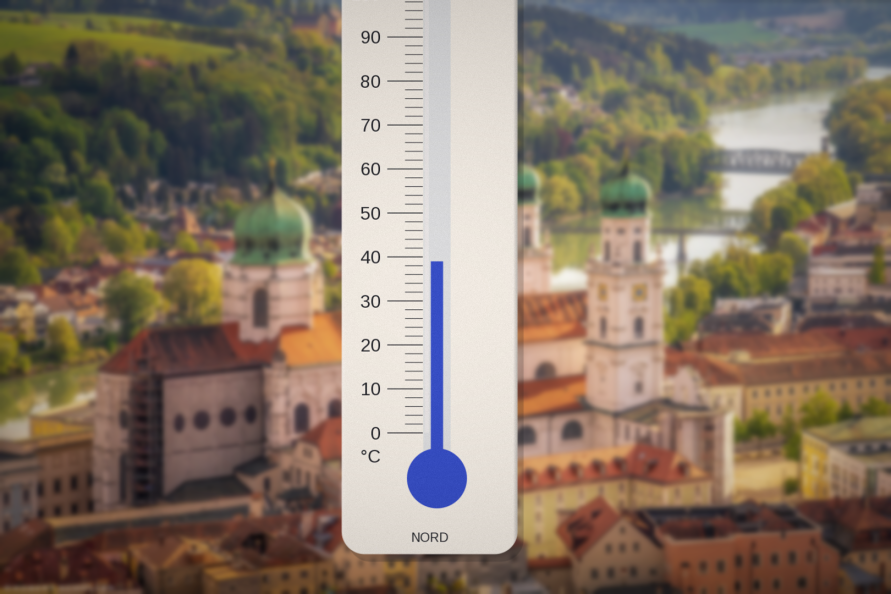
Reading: 39°C
